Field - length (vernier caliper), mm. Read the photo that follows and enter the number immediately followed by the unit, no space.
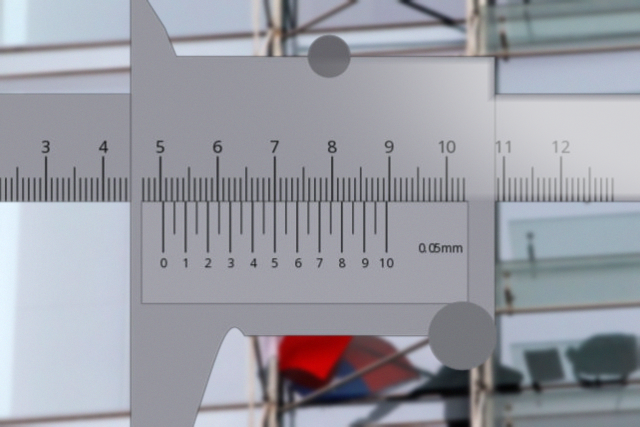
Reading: 50.5mm
